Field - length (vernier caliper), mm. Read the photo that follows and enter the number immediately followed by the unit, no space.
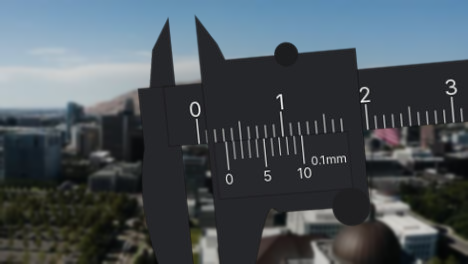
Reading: 3.2mm
